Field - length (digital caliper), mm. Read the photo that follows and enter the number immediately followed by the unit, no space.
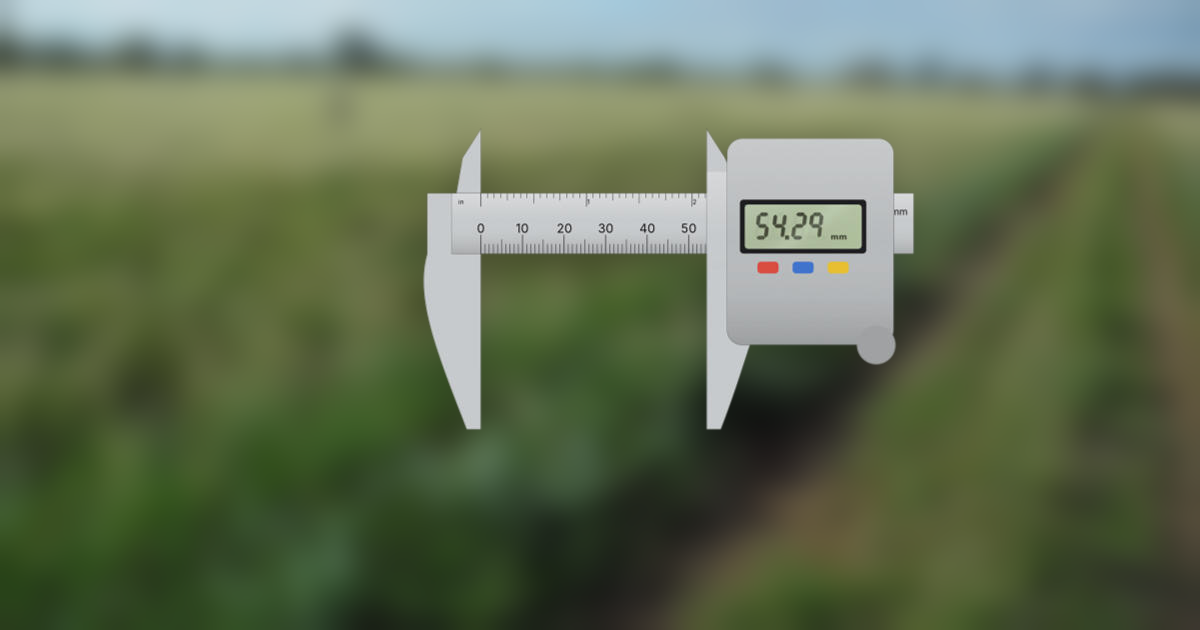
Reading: 54.29mm
